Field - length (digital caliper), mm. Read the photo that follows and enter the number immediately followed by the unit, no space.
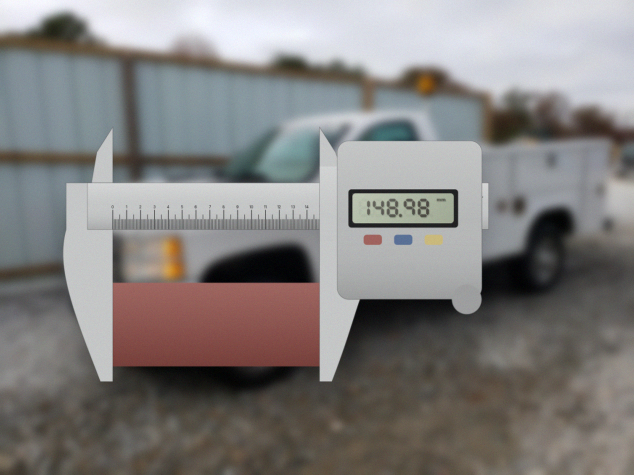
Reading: 148.98mm
